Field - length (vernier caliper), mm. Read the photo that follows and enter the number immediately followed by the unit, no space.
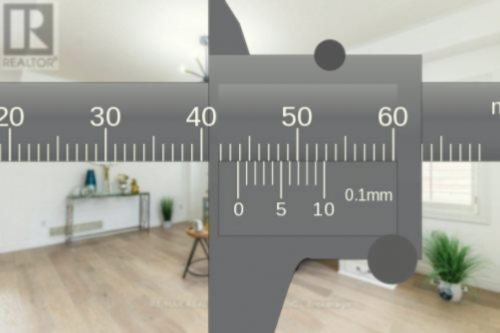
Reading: 43.8mm
